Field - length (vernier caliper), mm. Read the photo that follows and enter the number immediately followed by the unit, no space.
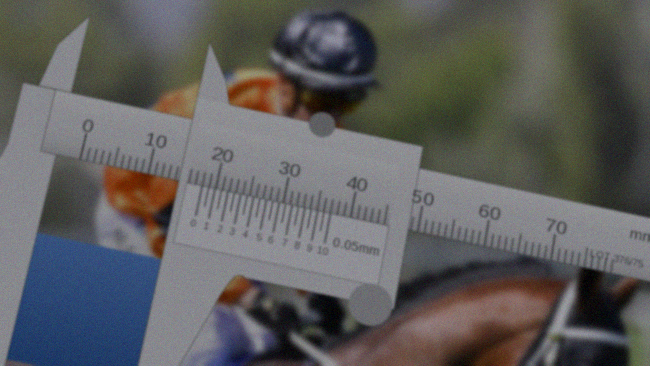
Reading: 18.0mm
